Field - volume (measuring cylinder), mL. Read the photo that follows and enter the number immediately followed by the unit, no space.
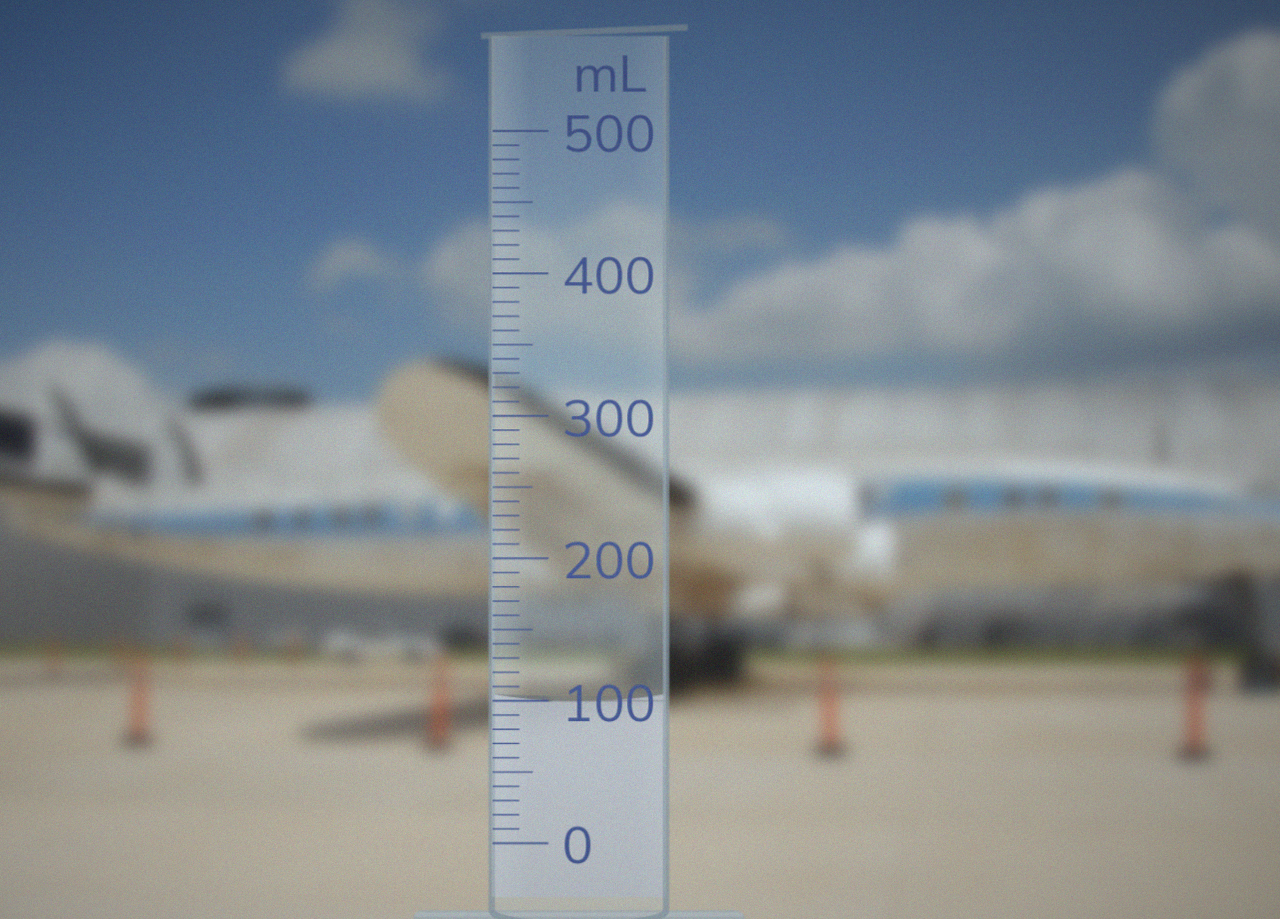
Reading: 100mL
